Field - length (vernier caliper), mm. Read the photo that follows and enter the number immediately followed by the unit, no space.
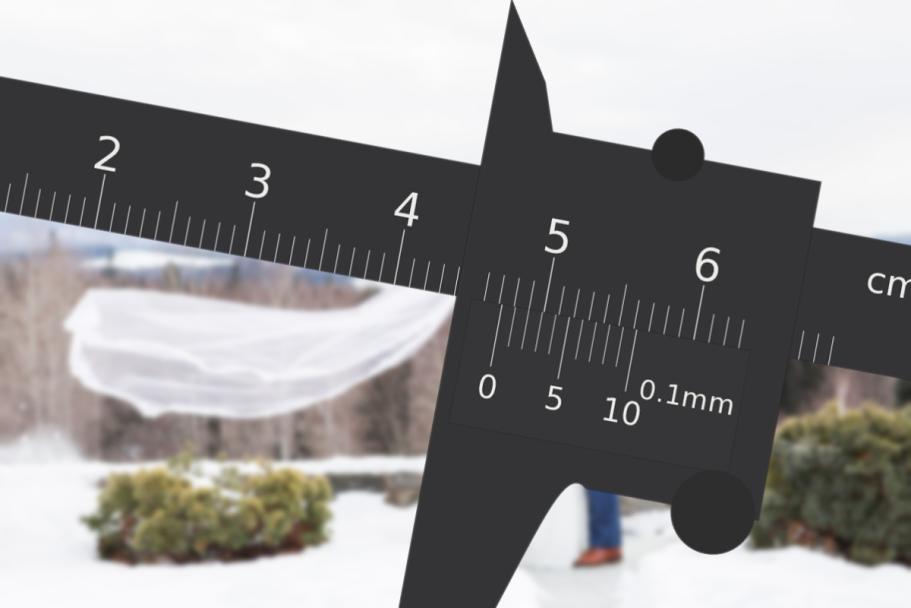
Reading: 47.2mm
